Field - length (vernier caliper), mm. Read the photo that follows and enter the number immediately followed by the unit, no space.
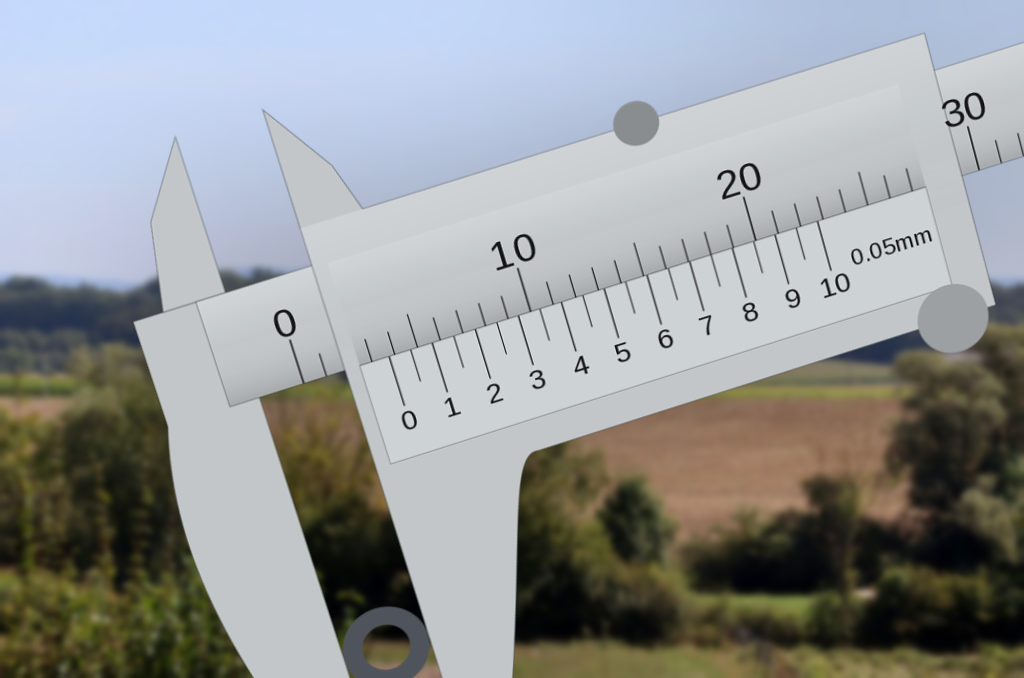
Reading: 3.75mm
